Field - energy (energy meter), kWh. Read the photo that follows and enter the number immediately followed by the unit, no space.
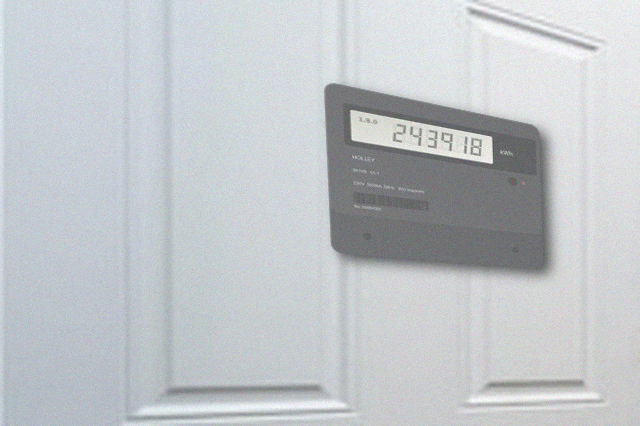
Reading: 243918kWh
